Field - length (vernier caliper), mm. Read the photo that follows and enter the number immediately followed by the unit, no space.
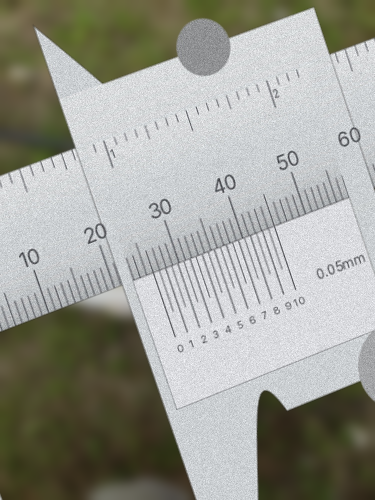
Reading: 26.0mm
